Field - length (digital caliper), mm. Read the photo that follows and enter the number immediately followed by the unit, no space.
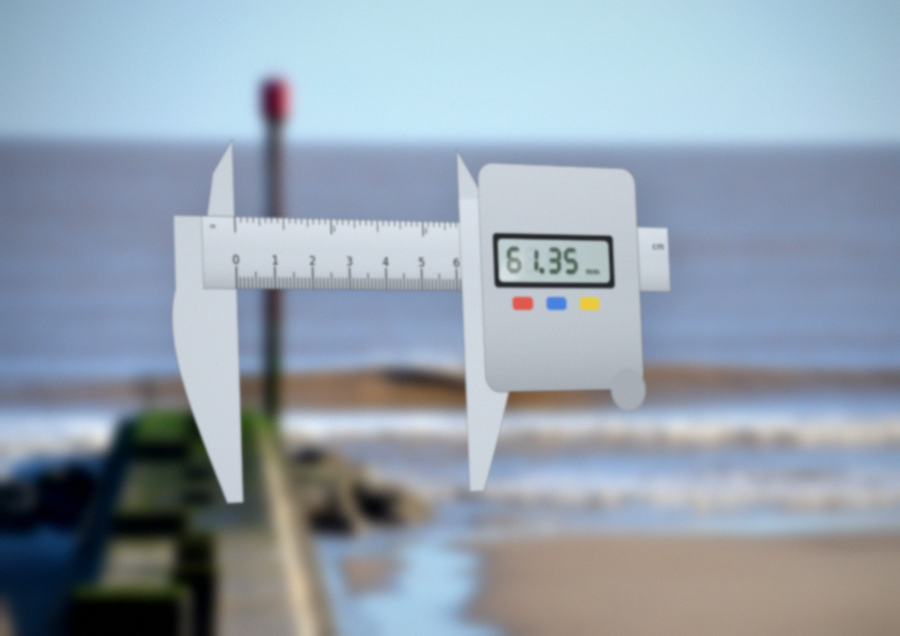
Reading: 61.35mm
